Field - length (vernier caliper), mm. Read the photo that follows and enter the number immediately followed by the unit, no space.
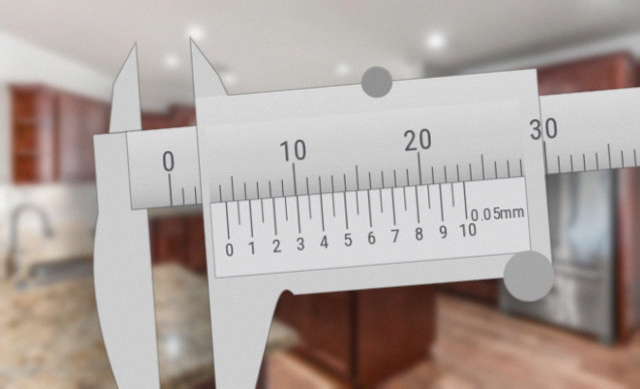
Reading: 4.4mm
